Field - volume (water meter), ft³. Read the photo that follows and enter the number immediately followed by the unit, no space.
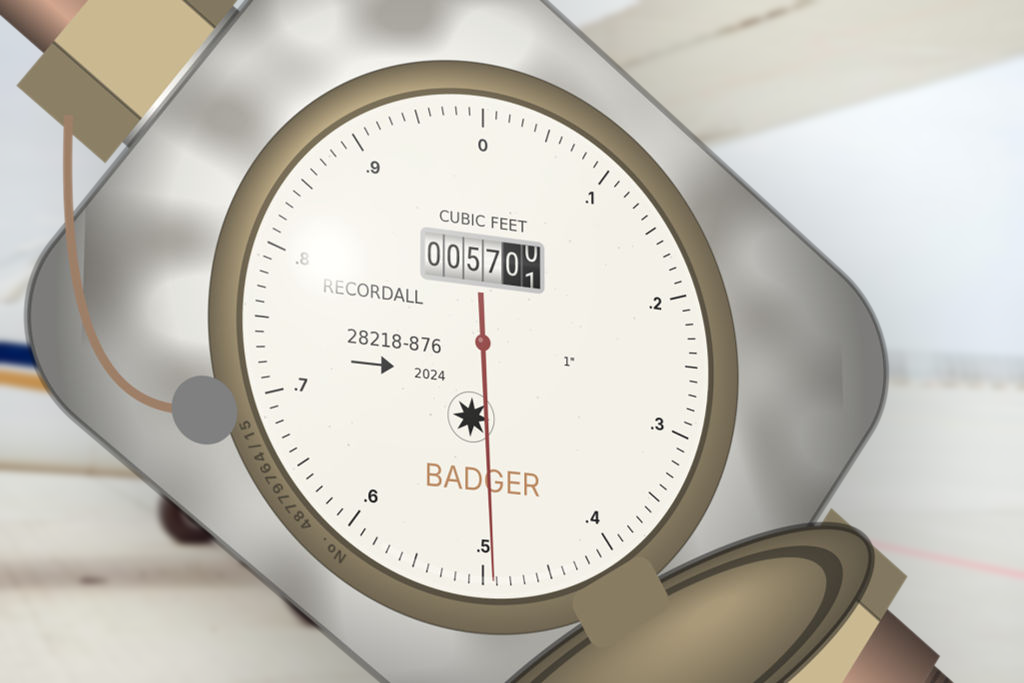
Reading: 5700.49ft³
